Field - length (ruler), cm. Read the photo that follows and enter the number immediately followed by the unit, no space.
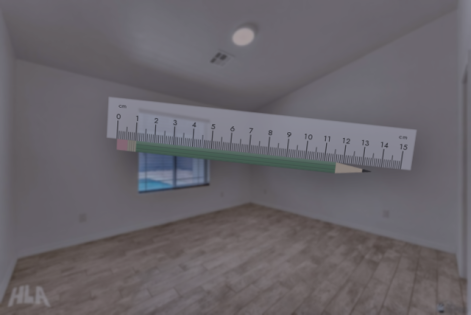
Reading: 13.5cm
